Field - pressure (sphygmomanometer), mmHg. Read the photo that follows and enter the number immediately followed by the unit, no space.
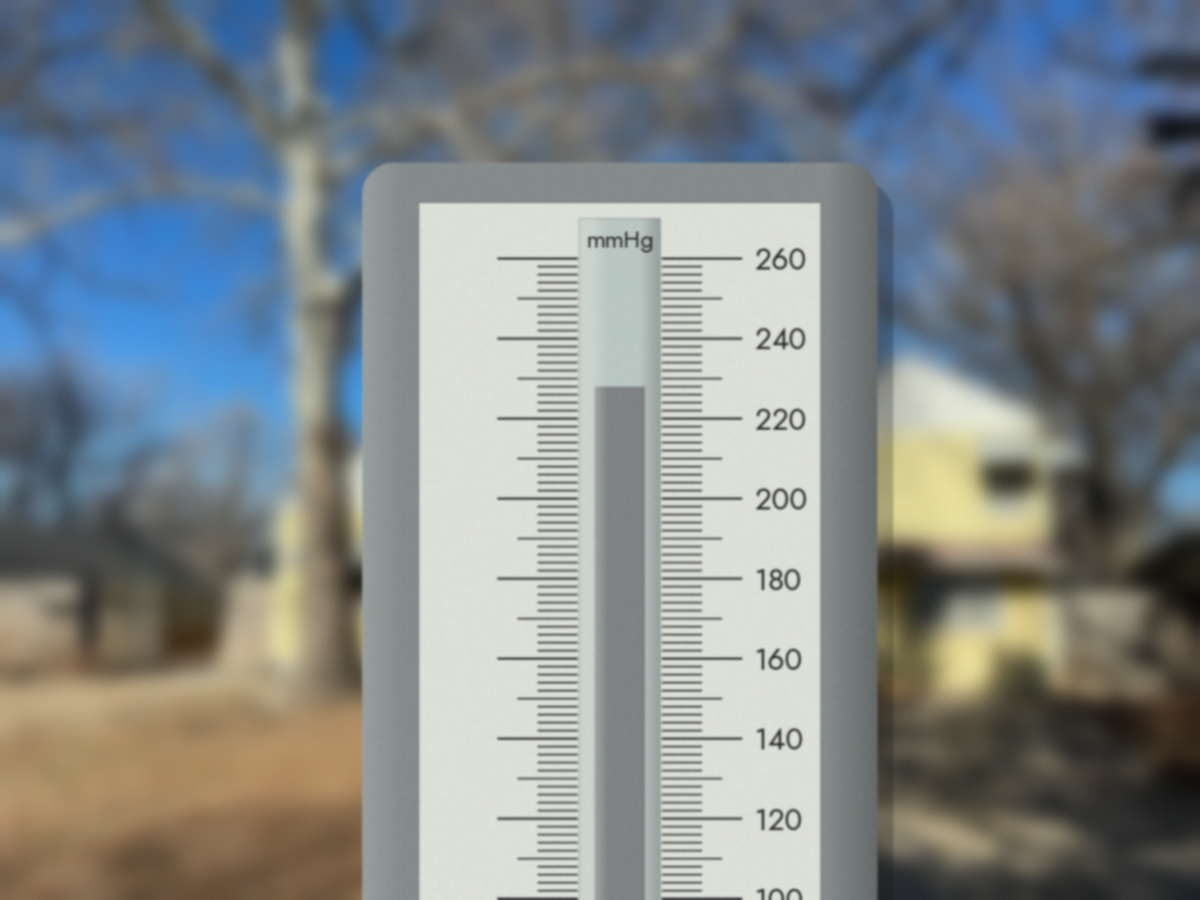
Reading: 228mmHg
